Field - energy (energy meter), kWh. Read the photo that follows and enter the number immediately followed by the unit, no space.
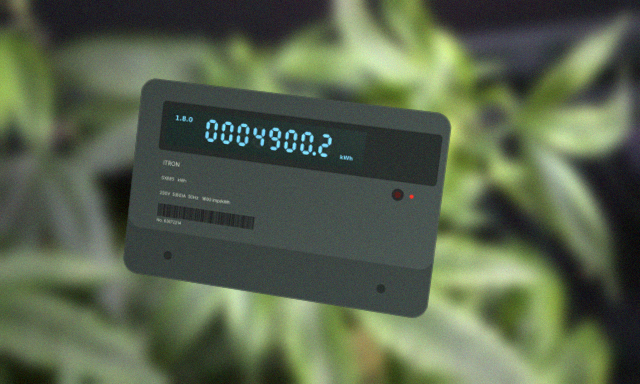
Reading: 4900.2kWh
